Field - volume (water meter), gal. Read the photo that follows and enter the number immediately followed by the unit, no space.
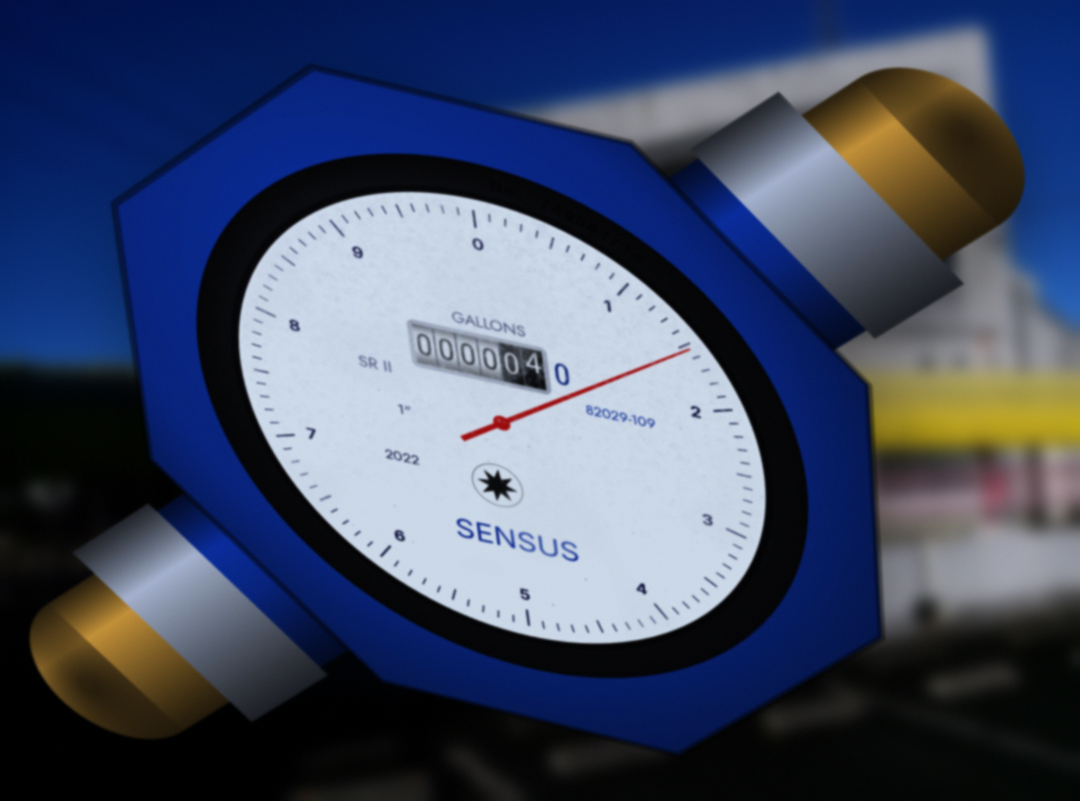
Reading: 41.5gal
